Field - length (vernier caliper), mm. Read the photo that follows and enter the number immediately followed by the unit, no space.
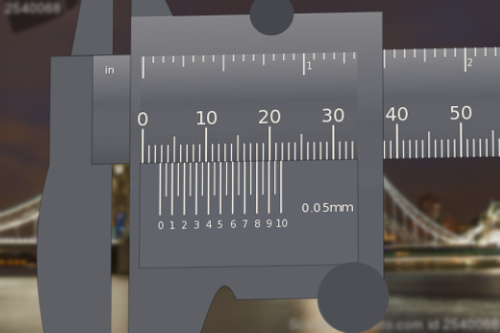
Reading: 2.8mm
